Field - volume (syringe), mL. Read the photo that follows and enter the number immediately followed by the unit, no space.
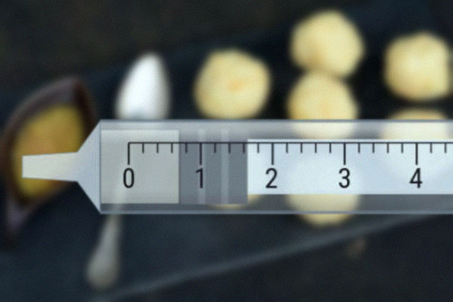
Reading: 0.7mL
